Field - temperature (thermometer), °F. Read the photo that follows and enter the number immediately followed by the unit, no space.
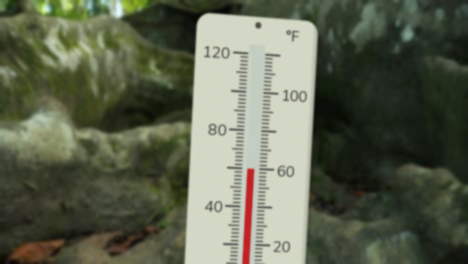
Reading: 60°F
